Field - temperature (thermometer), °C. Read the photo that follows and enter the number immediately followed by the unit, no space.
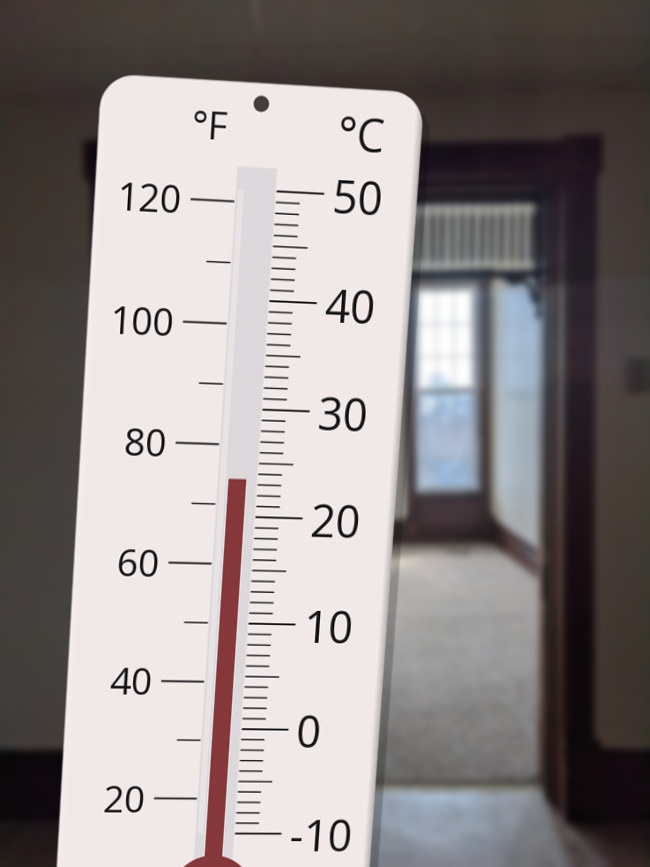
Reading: 23.5°C
